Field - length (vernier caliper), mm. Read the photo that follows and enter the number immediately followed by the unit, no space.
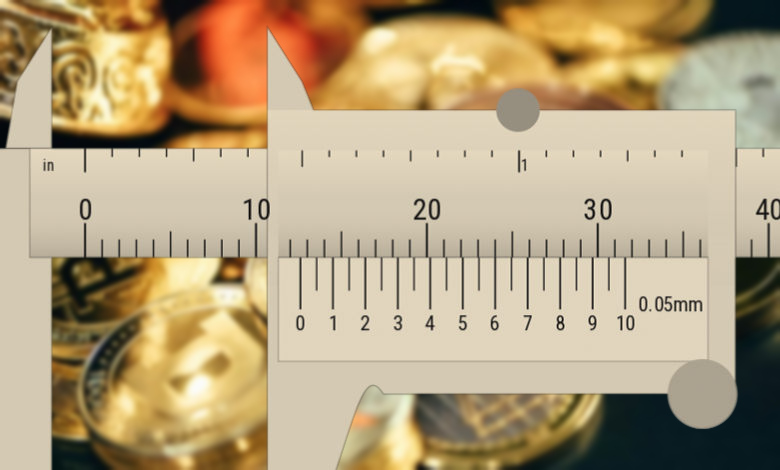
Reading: 12.6mm
